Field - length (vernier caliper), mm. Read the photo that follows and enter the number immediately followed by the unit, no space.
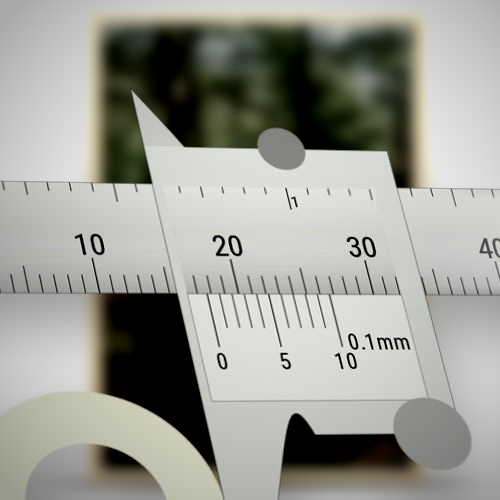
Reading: 17.7mm
